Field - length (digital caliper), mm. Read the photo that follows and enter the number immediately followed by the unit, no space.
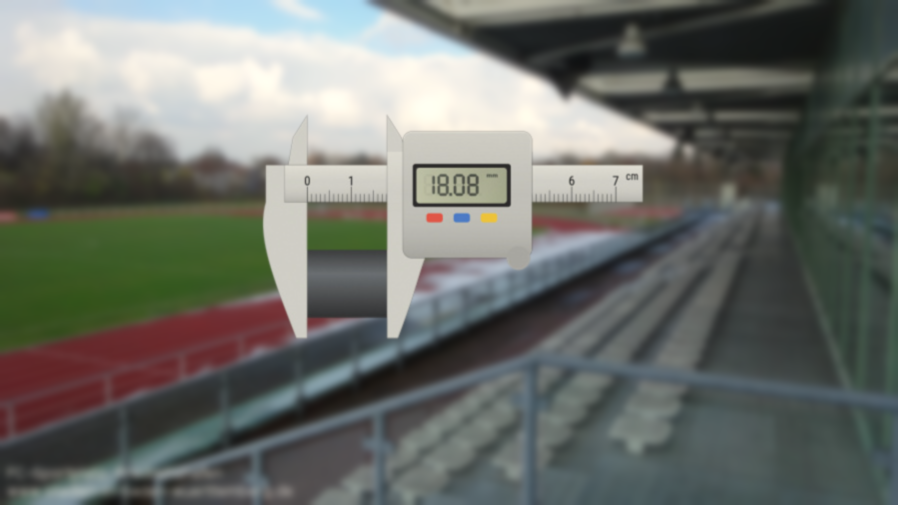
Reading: 18.08mm
